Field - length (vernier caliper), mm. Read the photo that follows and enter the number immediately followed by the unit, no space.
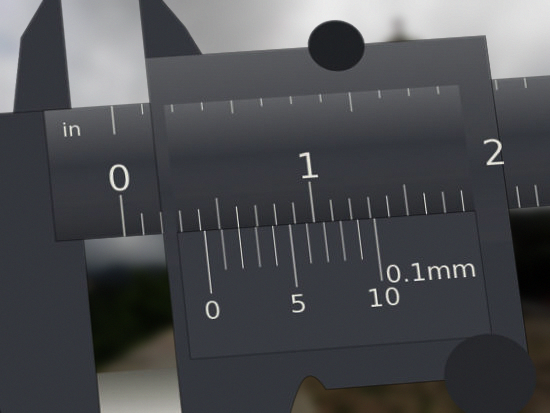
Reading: 4.2mm
